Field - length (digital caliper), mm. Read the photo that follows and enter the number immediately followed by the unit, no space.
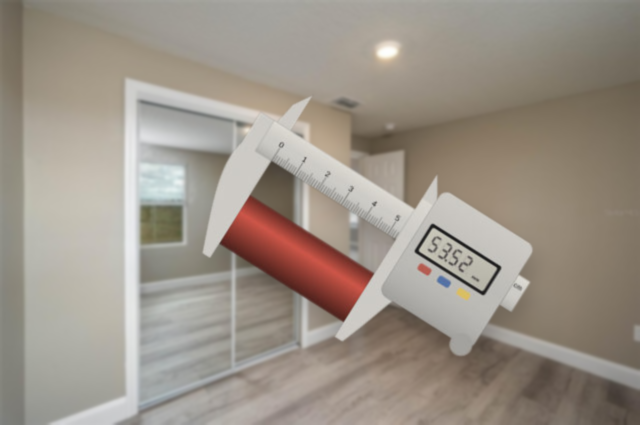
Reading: 53.52mm
